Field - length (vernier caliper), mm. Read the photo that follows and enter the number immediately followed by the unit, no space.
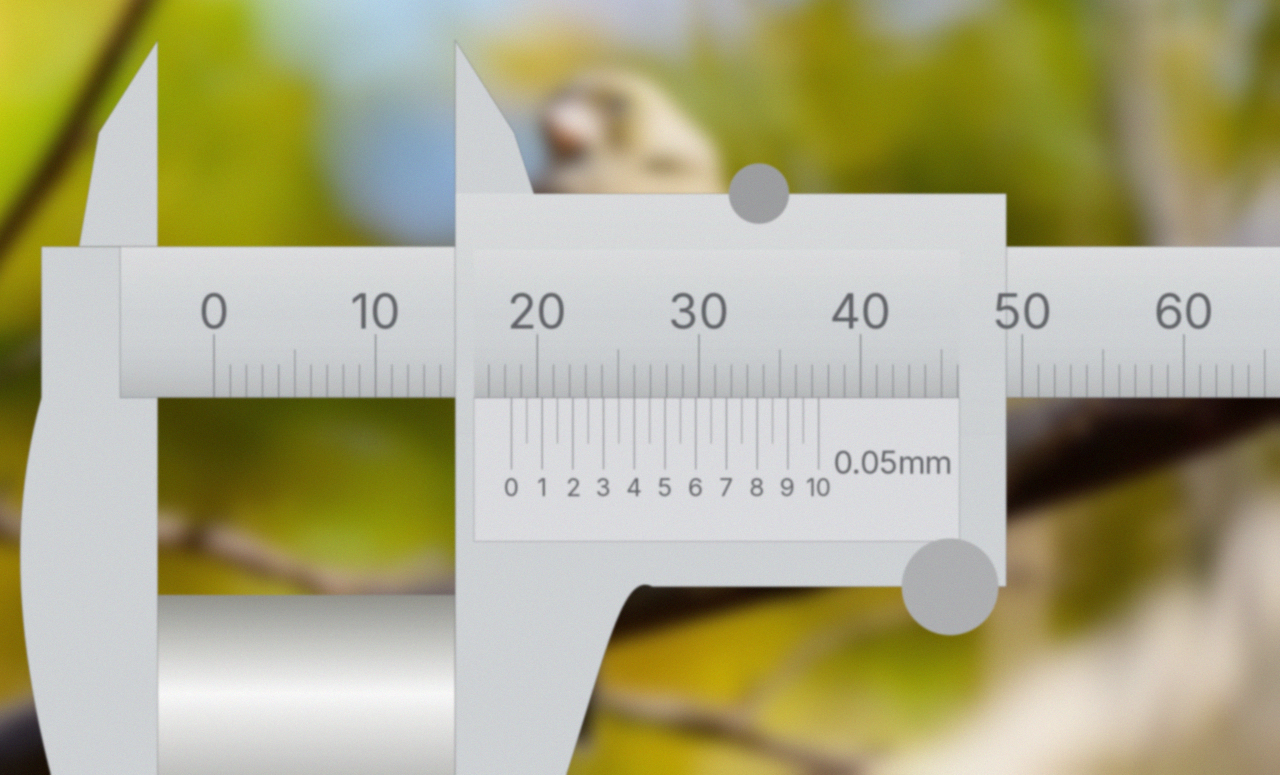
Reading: 18.4mm
